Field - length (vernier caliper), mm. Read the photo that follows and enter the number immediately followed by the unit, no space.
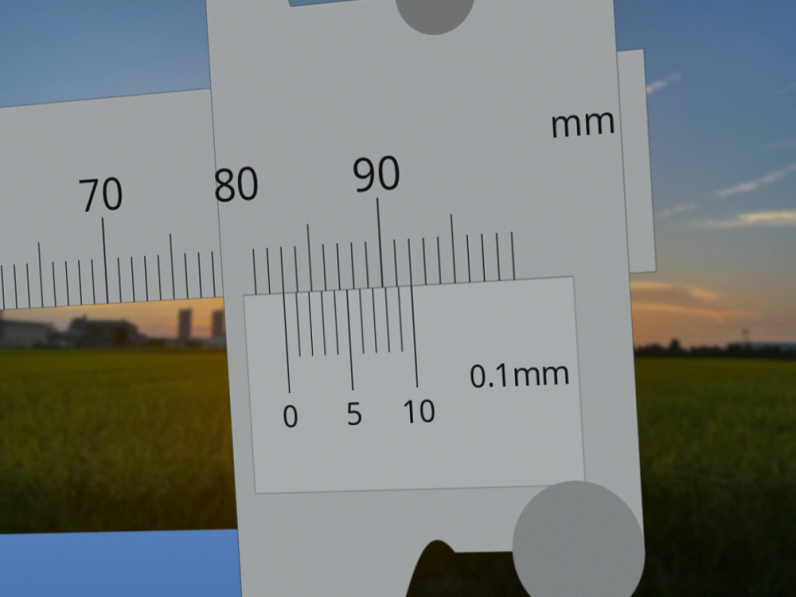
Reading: 83.0mm
